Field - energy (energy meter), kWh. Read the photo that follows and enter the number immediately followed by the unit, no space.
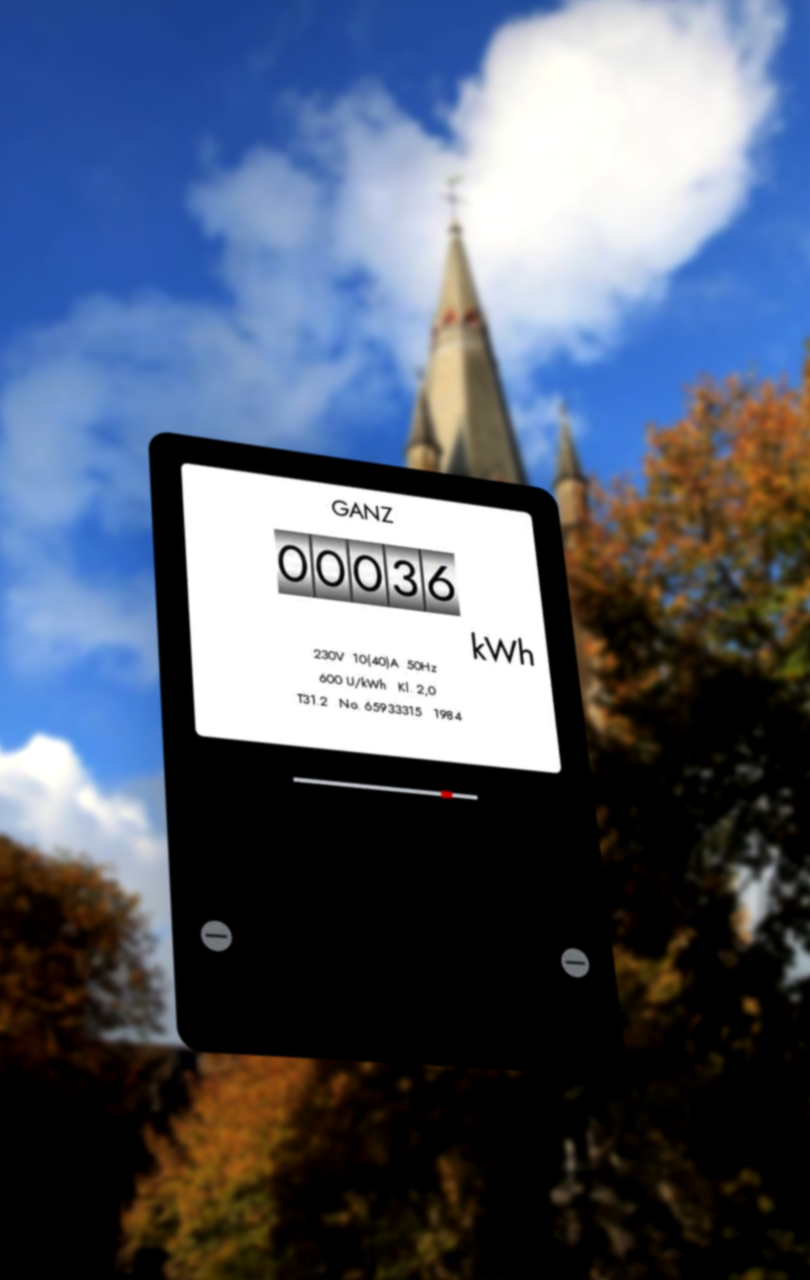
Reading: 36kWh
